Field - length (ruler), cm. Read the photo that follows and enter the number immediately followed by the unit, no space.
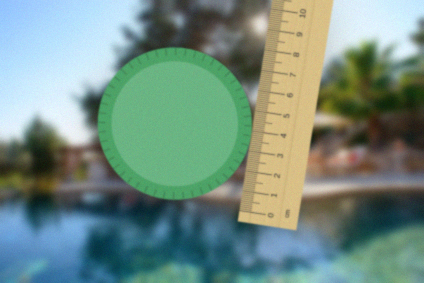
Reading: 7.5cm
